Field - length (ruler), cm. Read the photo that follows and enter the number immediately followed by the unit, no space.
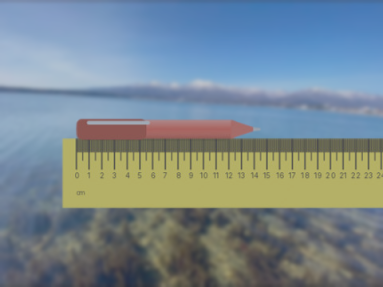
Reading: 14.5cm
